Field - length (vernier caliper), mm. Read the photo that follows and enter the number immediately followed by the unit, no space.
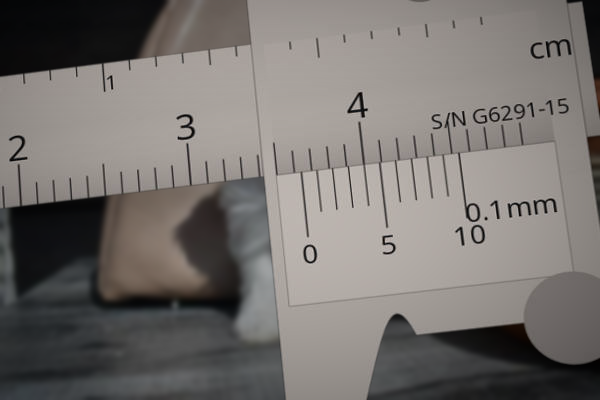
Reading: 36.4mm
